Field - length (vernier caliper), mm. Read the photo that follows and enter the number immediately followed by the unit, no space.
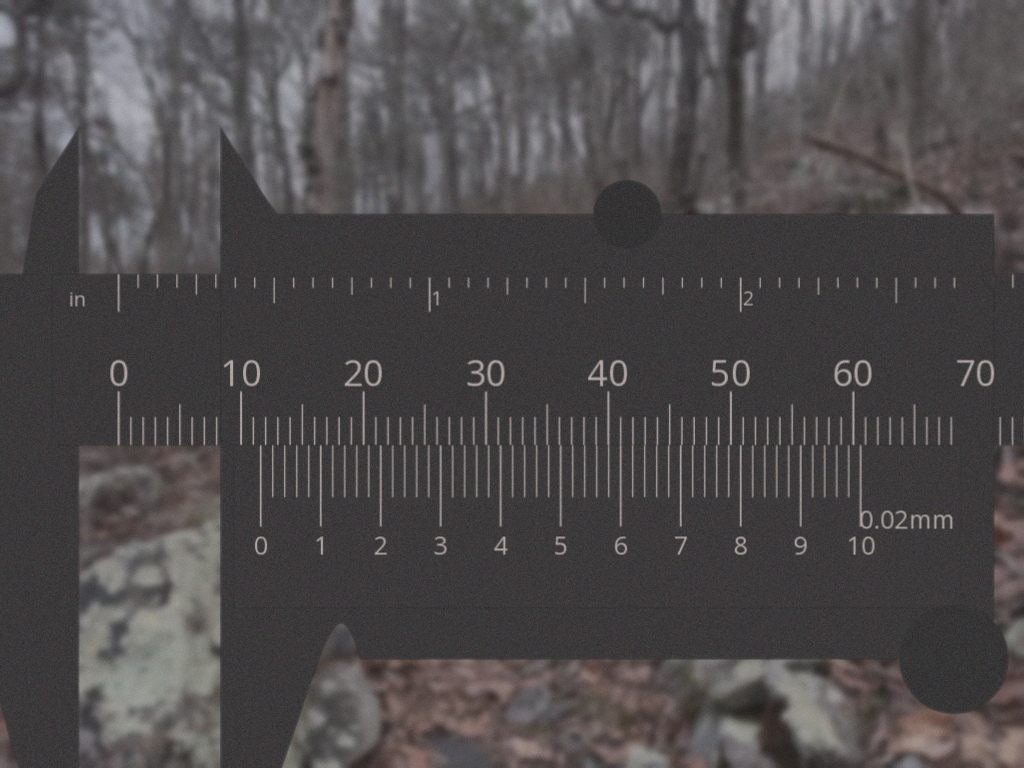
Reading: 11.6mm
